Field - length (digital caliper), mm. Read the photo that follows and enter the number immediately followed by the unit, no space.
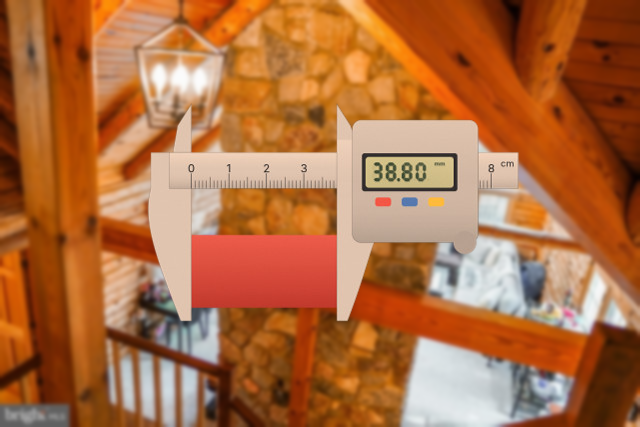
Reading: 38.80mm
